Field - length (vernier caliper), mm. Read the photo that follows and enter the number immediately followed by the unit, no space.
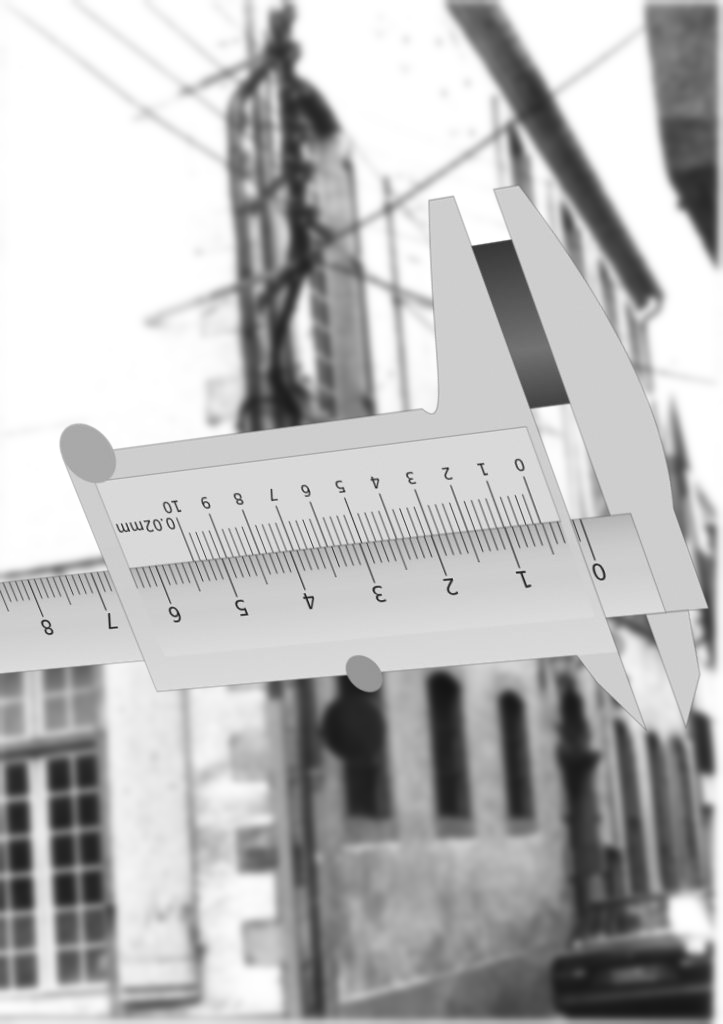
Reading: 5.2mm
